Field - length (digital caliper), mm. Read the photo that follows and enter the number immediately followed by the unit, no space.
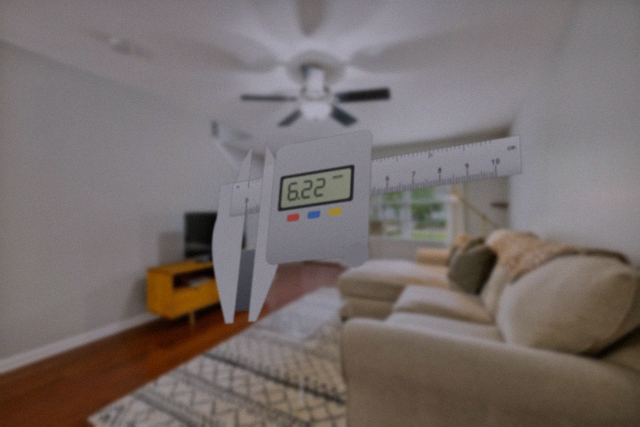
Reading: 6.22mm
